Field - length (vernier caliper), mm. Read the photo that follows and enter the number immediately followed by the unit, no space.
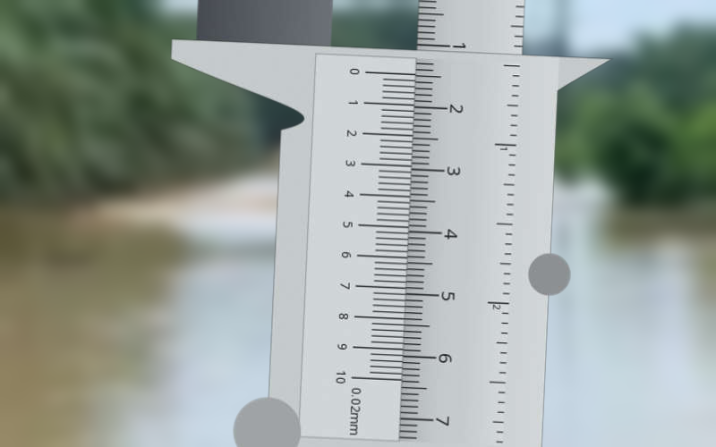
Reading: 14.8mm
